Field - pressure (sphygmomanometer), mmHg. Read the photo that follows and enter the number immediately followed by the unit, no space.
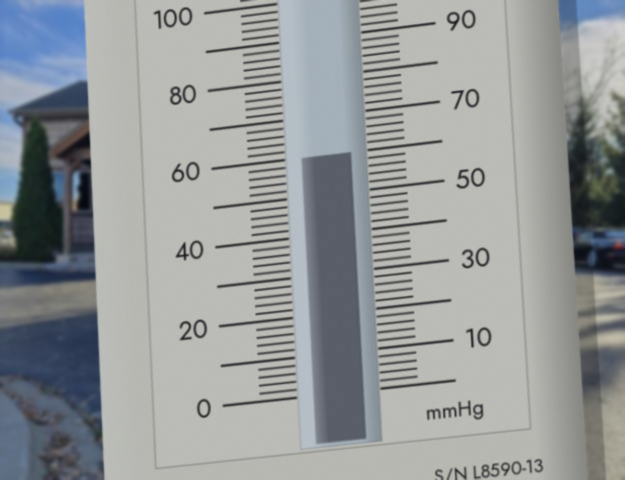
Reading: 60mmHg
